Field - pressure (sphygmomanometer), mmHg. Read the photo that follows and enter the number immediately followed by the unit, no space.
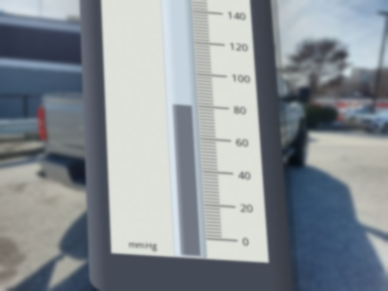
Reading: 80mmHg
